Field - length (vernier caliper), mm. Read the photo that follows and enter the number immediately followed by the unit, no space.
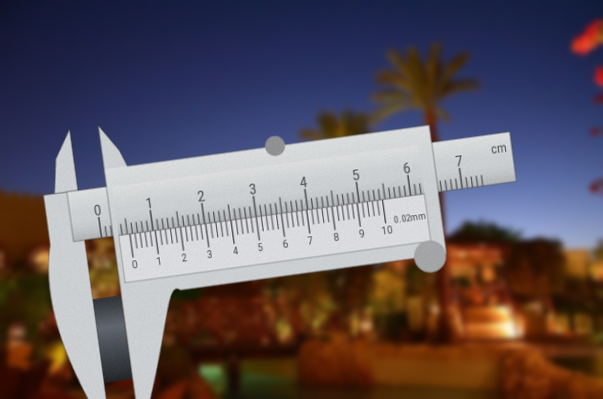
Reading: 5.5mm
